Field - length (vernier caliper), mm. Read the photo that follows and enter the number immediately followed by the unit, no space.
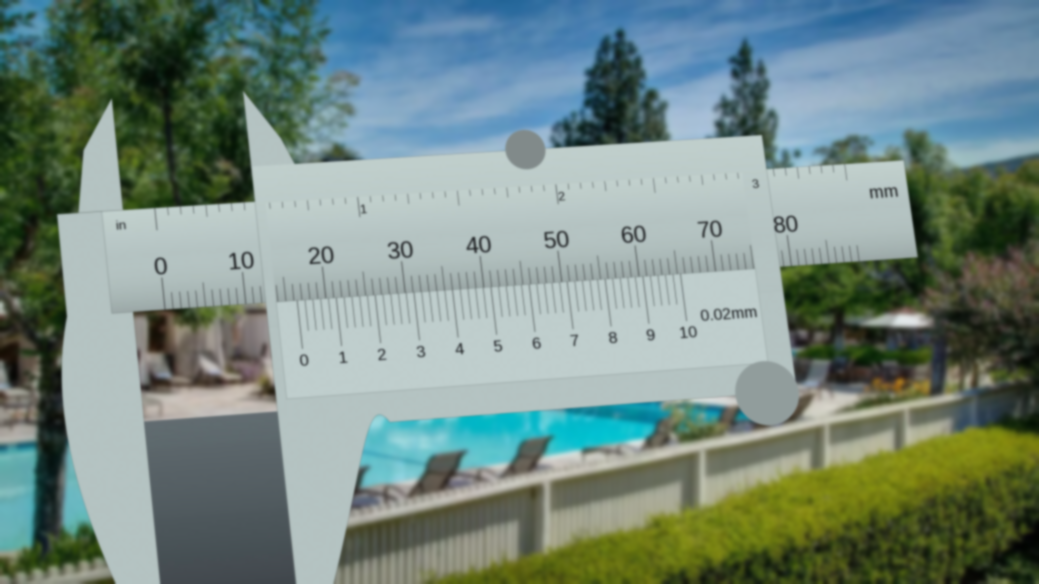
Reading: 16.4mm
